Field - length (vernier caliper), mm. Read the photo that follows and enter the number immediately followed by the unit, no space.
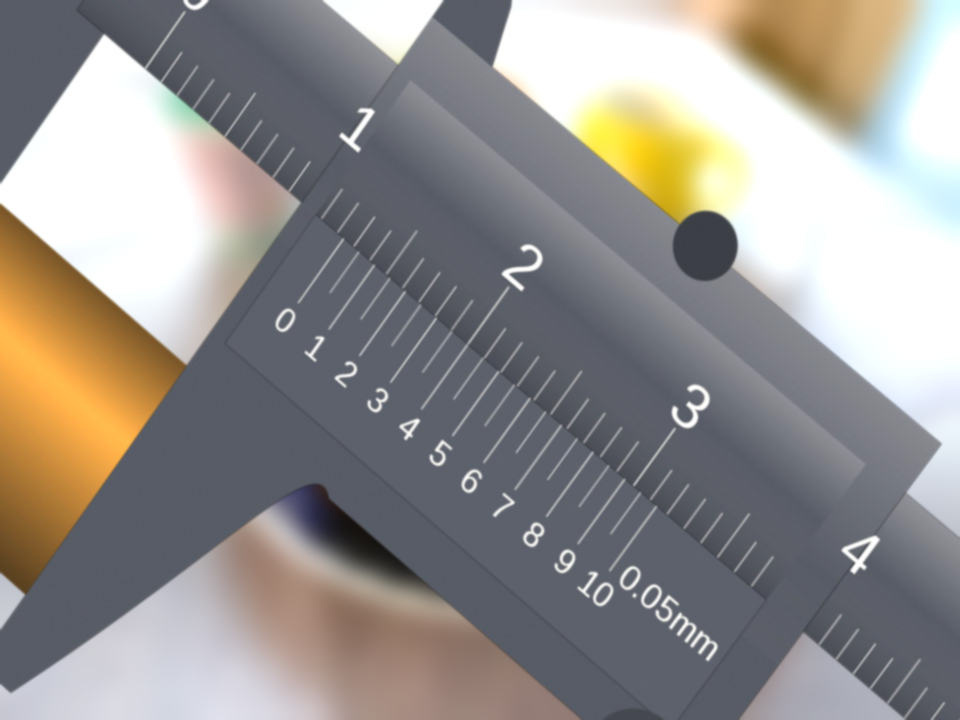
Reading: 12.4mm
